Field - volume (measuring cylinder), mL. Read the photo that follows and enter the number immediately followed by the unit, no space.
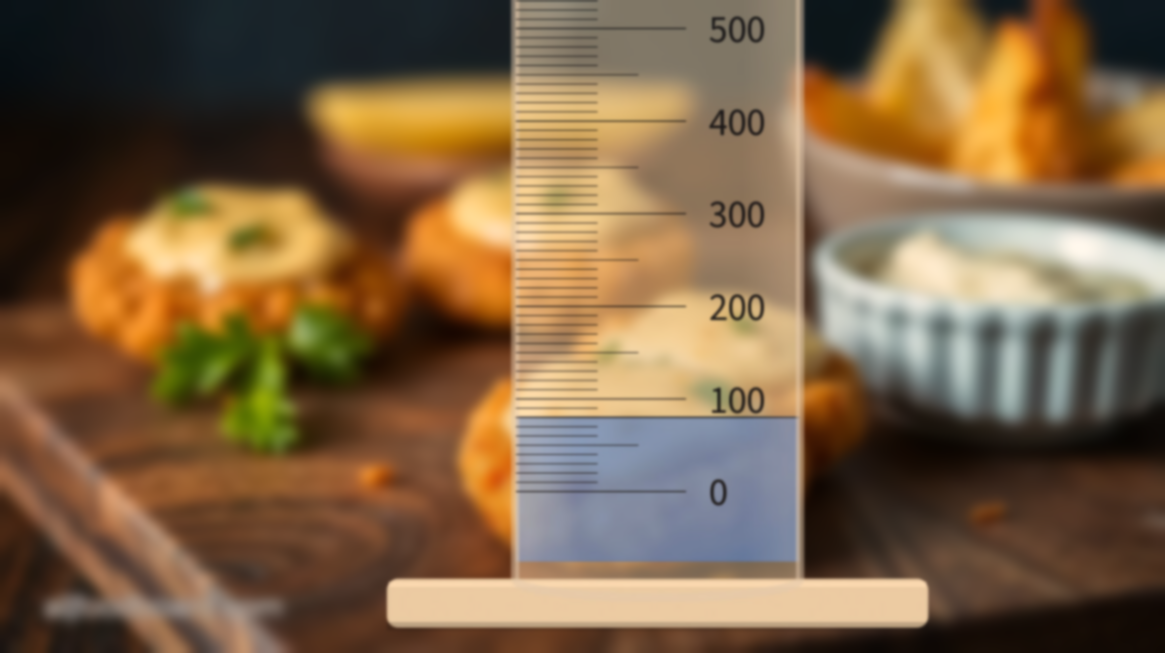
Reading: 80mL
